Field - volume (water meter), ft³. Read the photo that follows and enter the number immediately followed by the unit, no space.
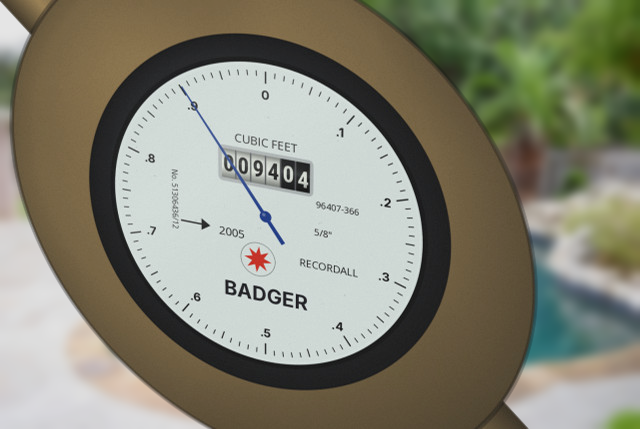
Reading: 9403.90ft³
